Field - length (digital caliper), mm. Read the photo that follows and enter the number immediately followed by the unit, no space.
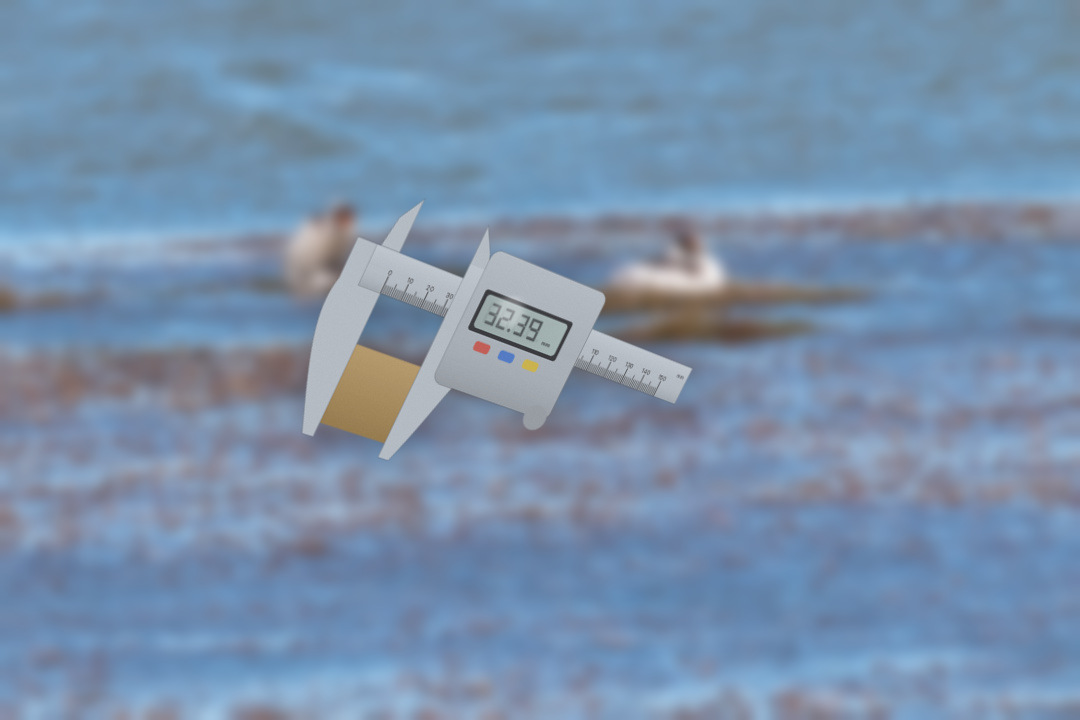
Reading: 32.39mm
